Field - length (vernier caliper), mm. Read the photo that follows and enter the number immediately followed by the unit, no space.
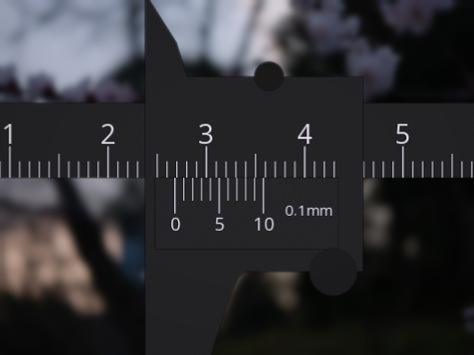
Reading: 26.8mm
